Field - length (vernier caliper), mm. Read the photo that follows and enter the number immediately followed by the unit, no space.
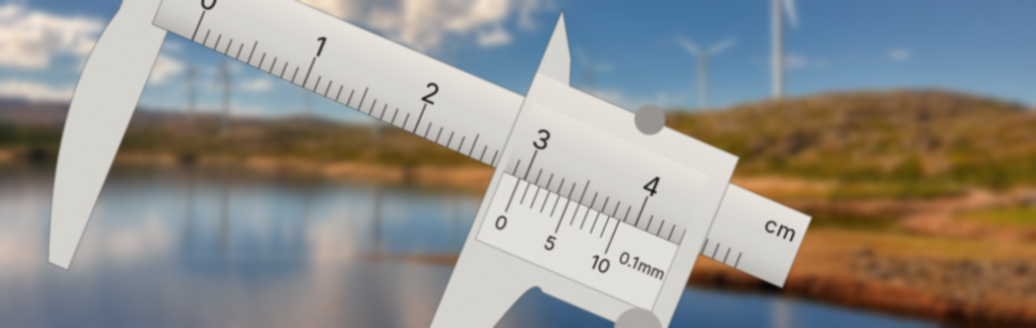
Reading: 29.6mm
